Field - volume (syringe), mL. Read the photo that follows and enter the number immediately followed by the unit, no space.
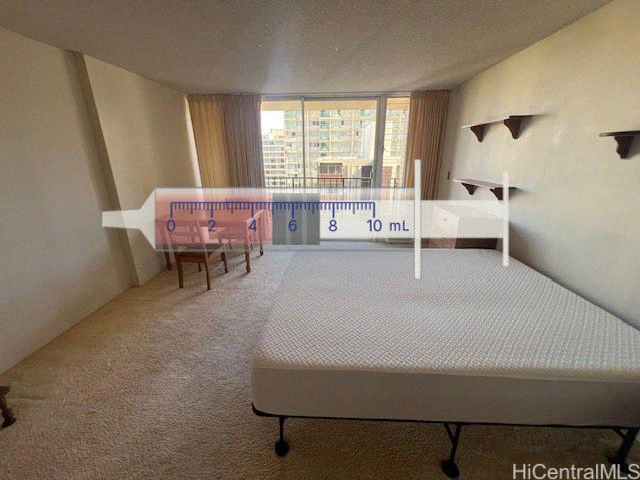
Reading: 5mL
